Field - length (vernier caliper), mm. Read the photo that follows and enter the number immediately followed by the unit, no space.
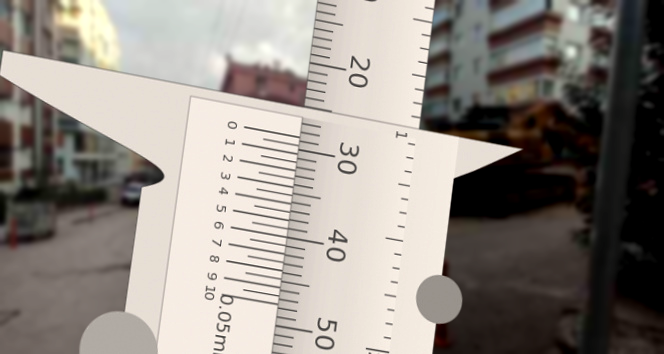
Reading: 28.6mm
